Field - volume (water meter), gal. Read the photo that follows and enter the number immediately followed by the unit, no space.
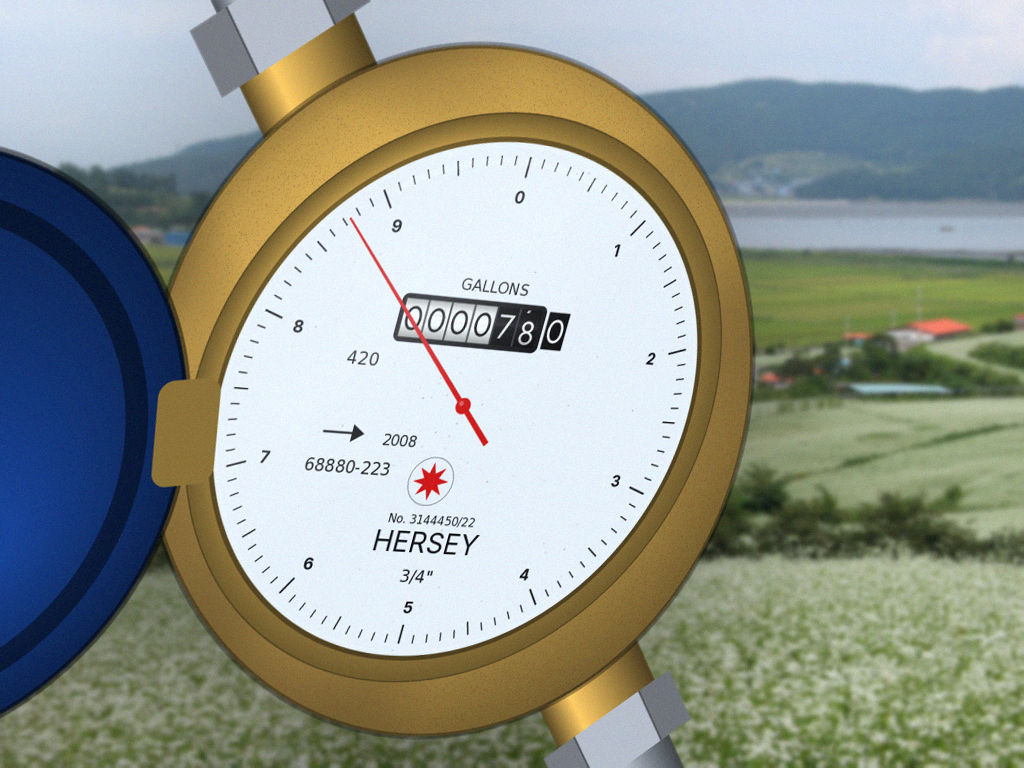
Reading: 778.7gal
